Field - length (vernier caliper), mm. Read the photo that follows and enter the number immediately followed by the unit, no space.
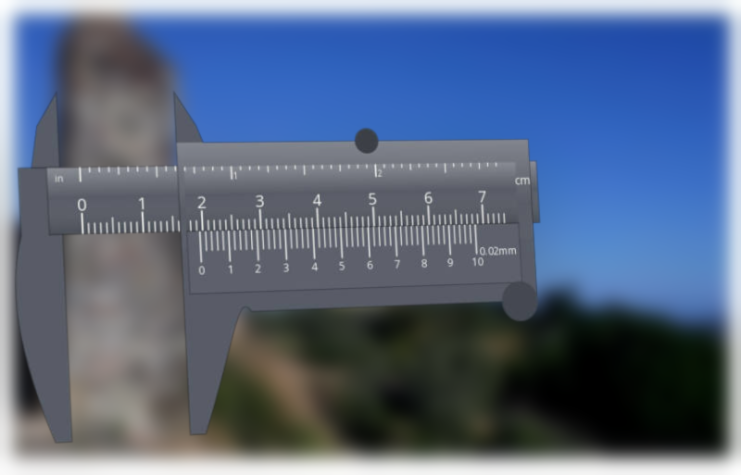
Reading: 19.5mm
